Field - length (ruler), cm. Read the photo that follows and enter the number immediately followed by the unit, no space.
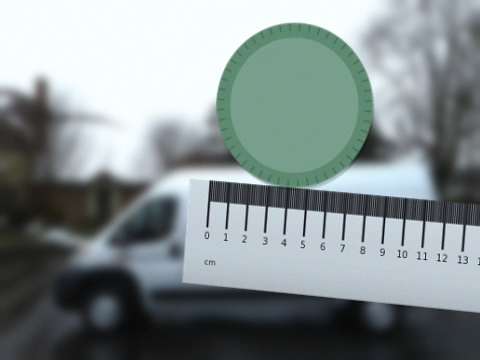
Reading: 8cm
